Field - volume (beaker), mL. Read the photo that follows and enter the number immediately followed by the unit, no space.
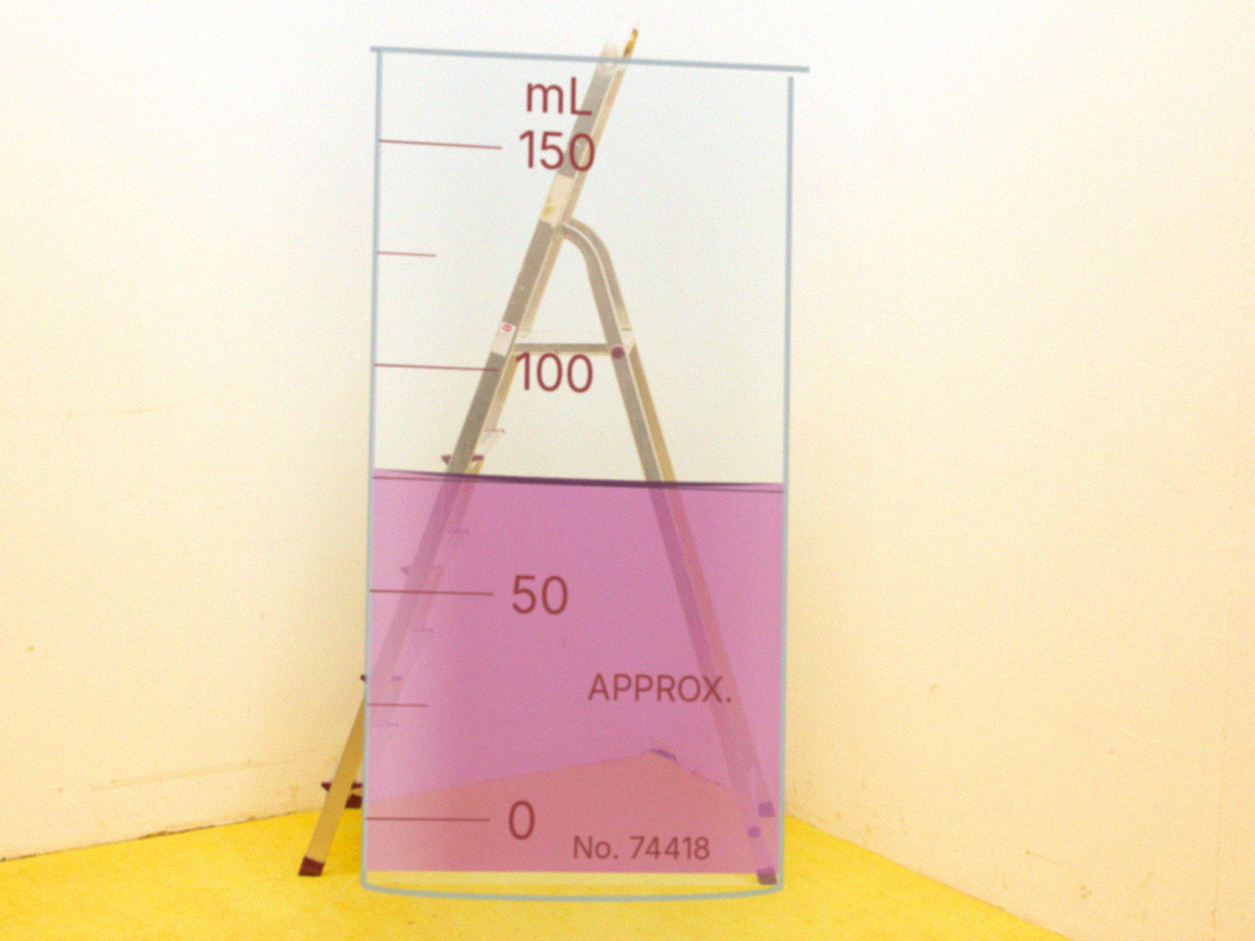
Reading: 75mL
